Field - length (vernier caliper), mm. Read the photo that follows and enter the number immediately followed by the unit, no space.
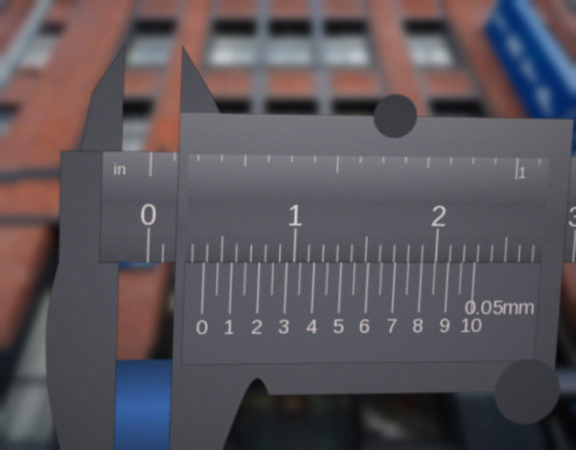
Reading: 3.8mm
